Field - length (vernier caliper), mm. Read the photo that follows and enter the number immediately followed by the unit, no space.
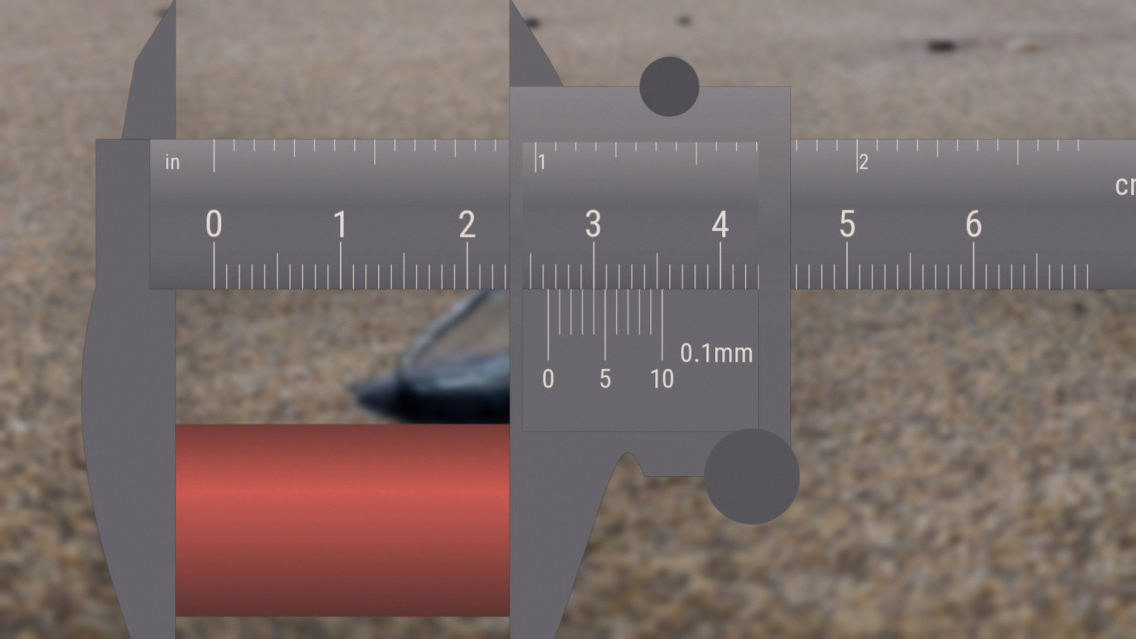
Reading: 26.4mm
